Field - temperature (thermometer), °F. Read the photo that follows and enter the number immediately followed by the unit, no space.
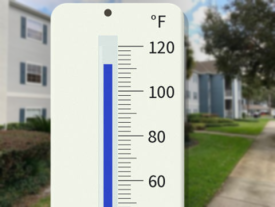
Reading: 112°F
